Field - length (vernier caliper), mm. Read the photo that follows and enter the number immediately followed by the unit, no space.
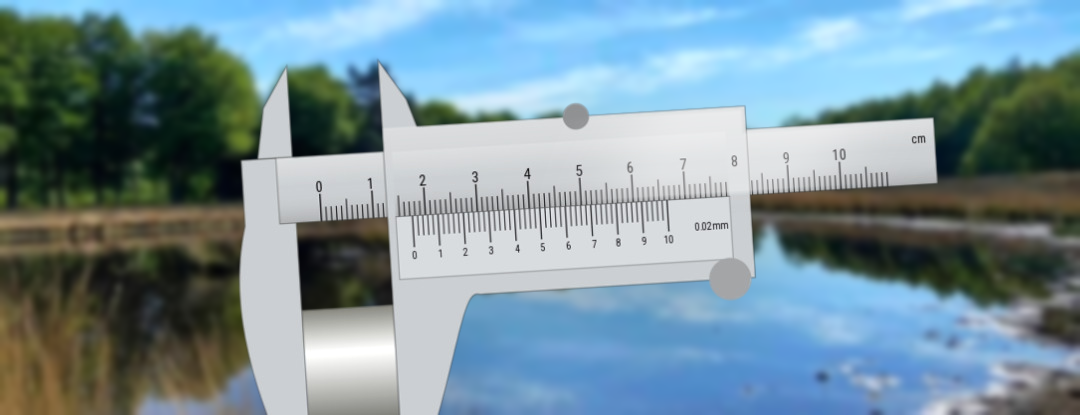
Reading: 17.5mm
